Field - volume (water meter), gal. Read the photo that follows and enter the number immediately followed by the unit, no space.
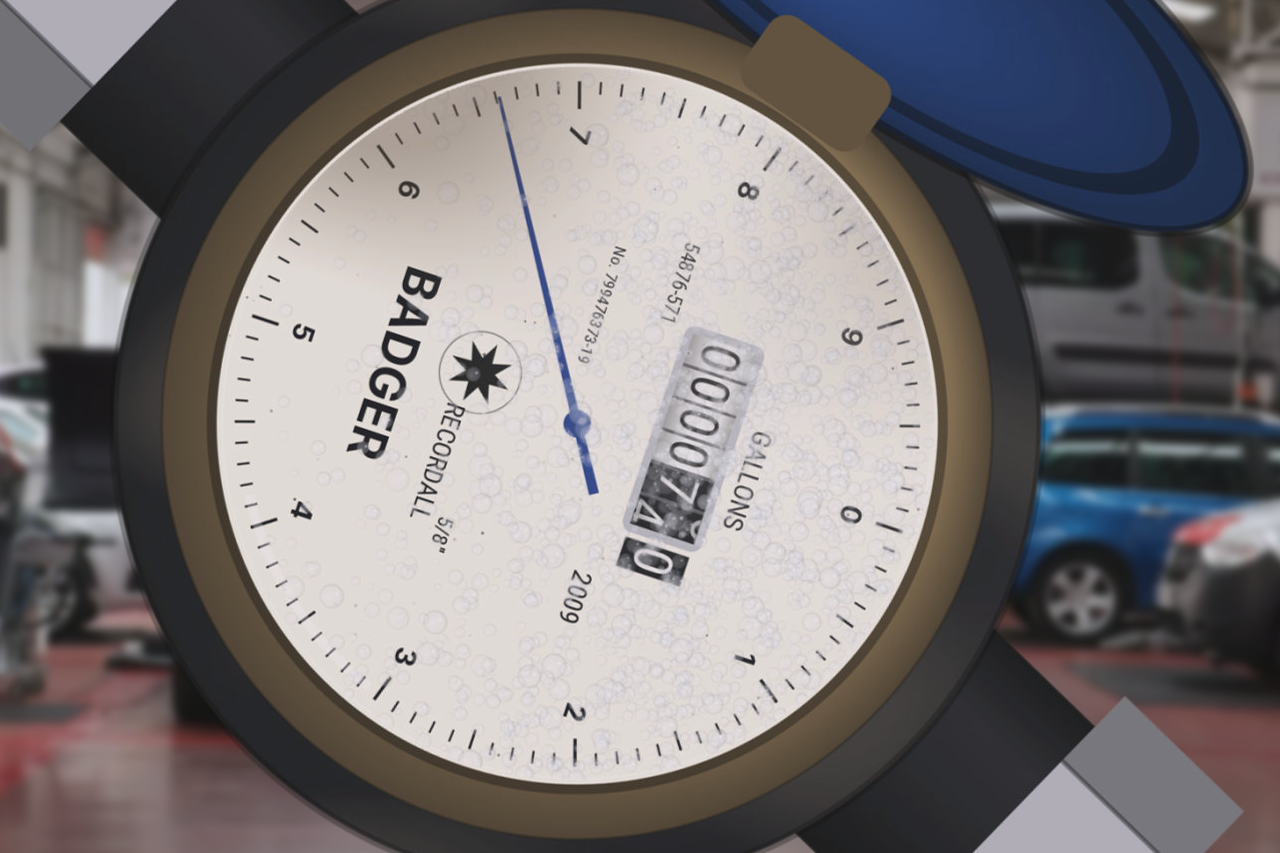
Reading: 736.6gal
